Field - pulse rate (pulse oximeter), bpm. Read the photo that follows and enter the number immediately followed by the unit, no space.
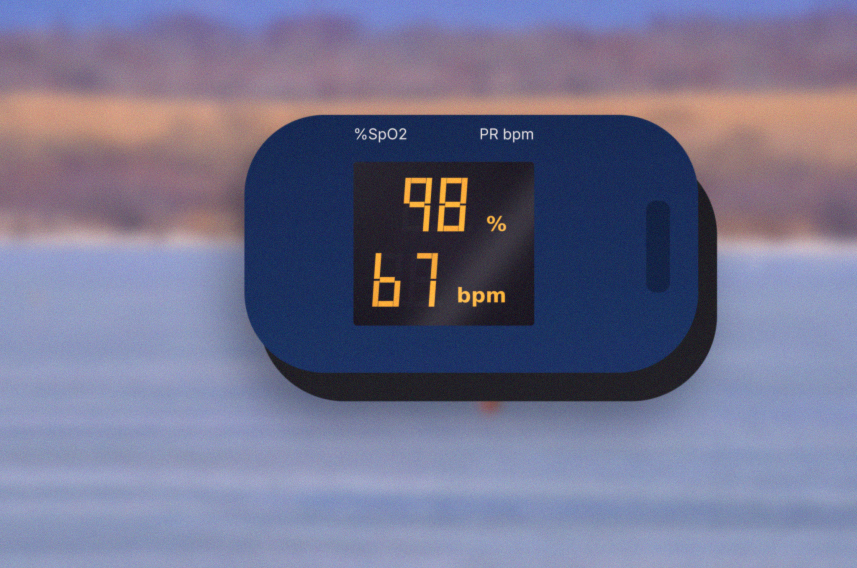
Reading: 67bpm
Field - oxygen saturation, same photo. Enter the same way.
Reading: 98%
